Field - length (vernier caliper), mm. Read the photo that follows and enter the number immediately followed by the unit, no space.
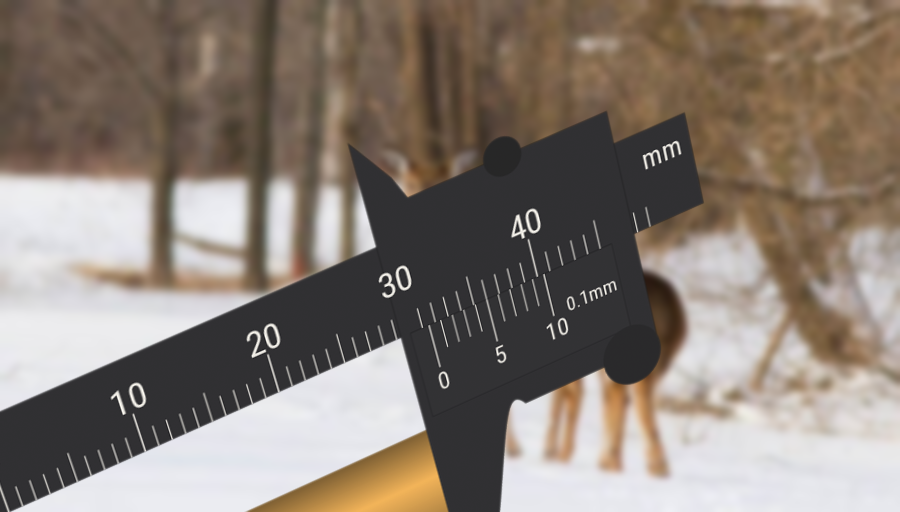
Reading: 31.5mm
